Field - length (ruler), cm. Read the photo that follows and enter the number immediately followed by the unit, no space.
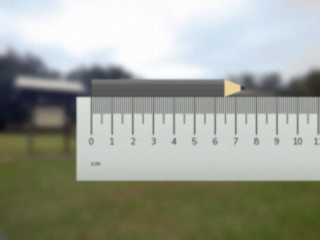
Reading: 7.5cm
